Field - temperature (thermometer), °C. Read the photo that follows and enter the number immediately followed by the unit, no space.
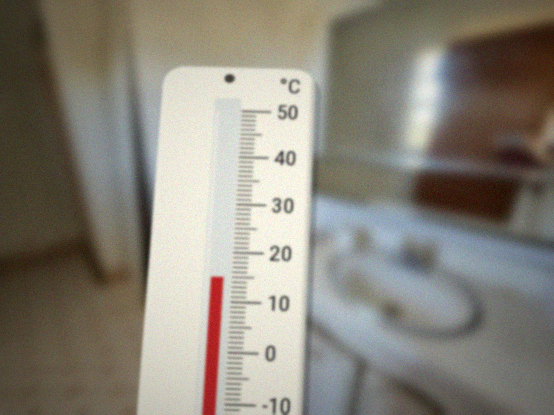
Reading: 15°C
